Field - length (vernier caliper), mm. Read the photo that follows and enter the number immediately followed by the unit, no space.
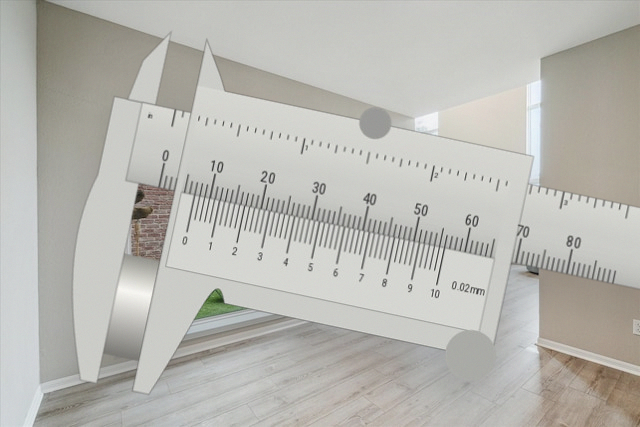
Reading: 7.0mm
